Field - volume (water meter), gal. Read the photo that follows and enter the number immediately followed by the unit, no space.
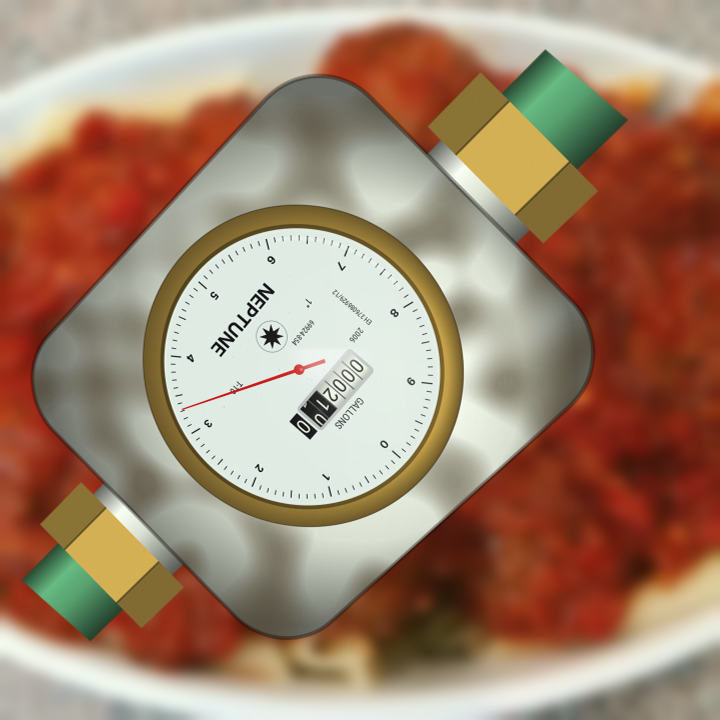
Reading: 2103.3gal
